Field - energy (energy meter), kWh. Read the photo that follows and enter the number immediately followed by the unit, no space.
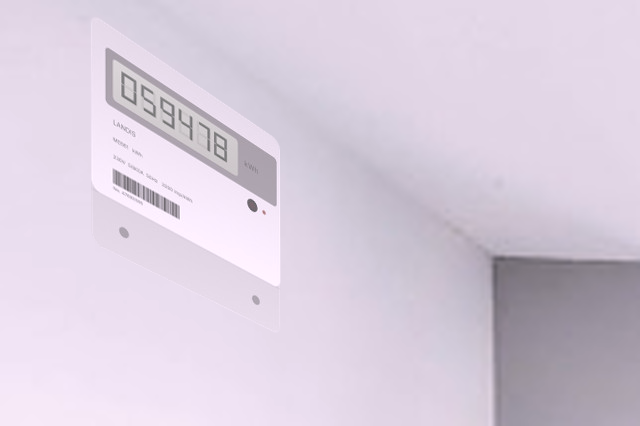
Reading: 59478kWh
